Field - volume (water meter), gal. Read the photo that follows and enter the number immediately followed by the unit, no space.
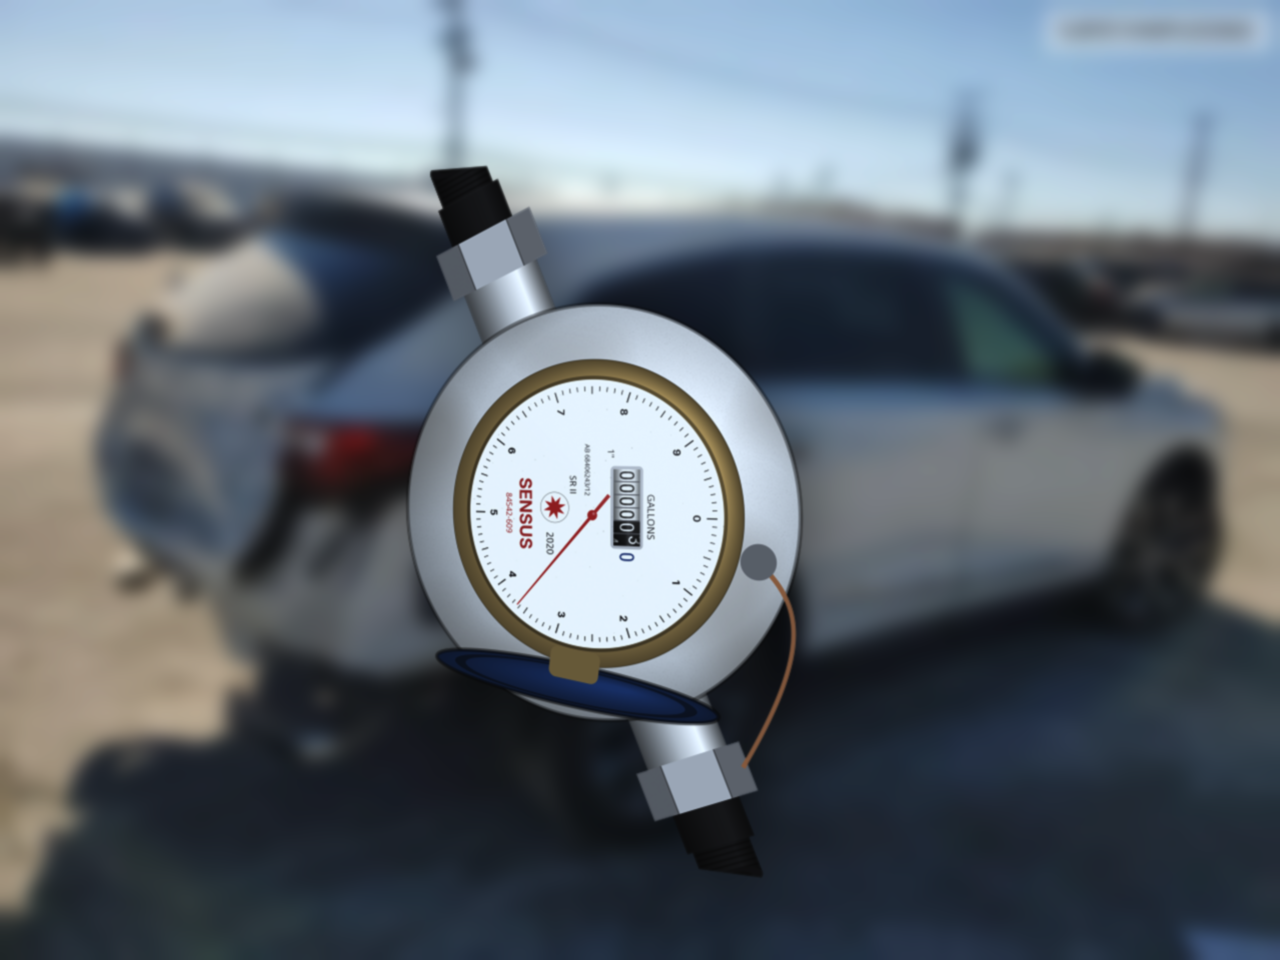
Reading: 33.6gal
